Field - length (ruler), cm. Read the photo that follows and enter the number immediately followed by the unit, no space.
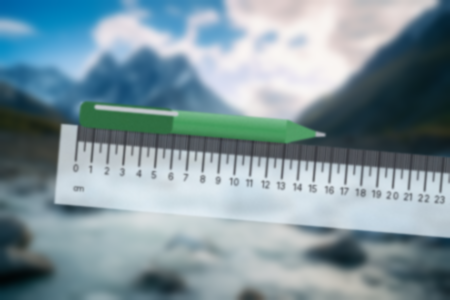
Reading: 15.5cm
